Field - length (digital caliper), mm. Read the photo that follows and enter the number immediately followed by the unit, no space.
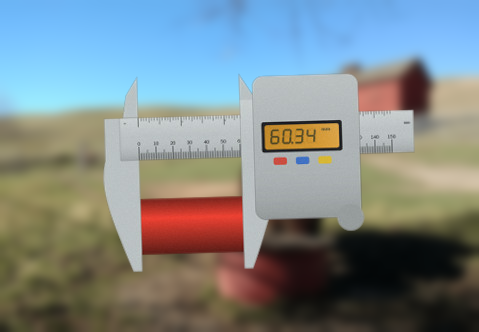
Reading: 60.34mm
